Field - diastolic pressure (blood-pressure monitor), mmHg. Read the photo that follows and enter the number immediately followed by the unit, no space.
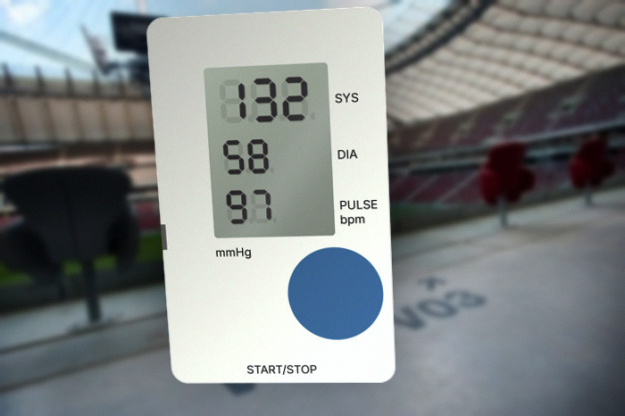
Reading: 58mmHg
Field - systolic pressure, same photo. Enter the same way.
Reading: 132mmHg
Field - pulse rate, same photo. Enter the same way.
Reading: 97bpm
